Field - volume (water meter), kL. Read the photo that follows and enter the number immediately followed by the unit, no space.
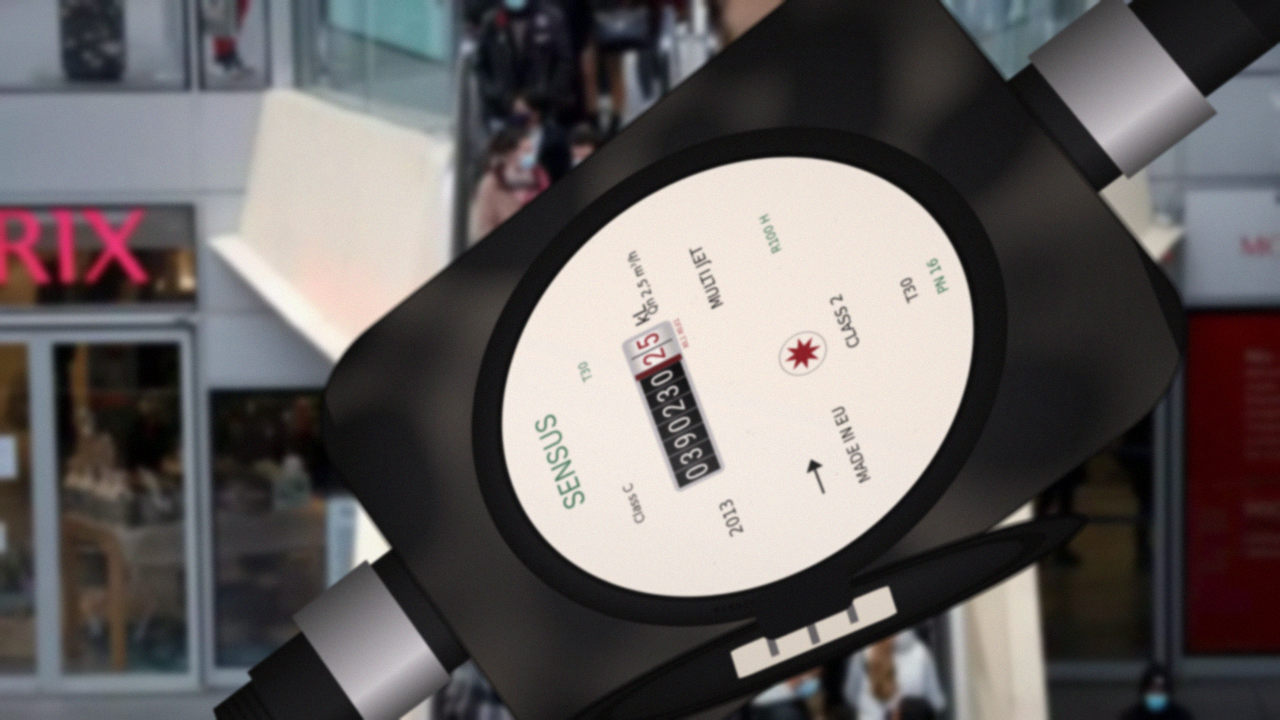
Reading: 390230.25kL
